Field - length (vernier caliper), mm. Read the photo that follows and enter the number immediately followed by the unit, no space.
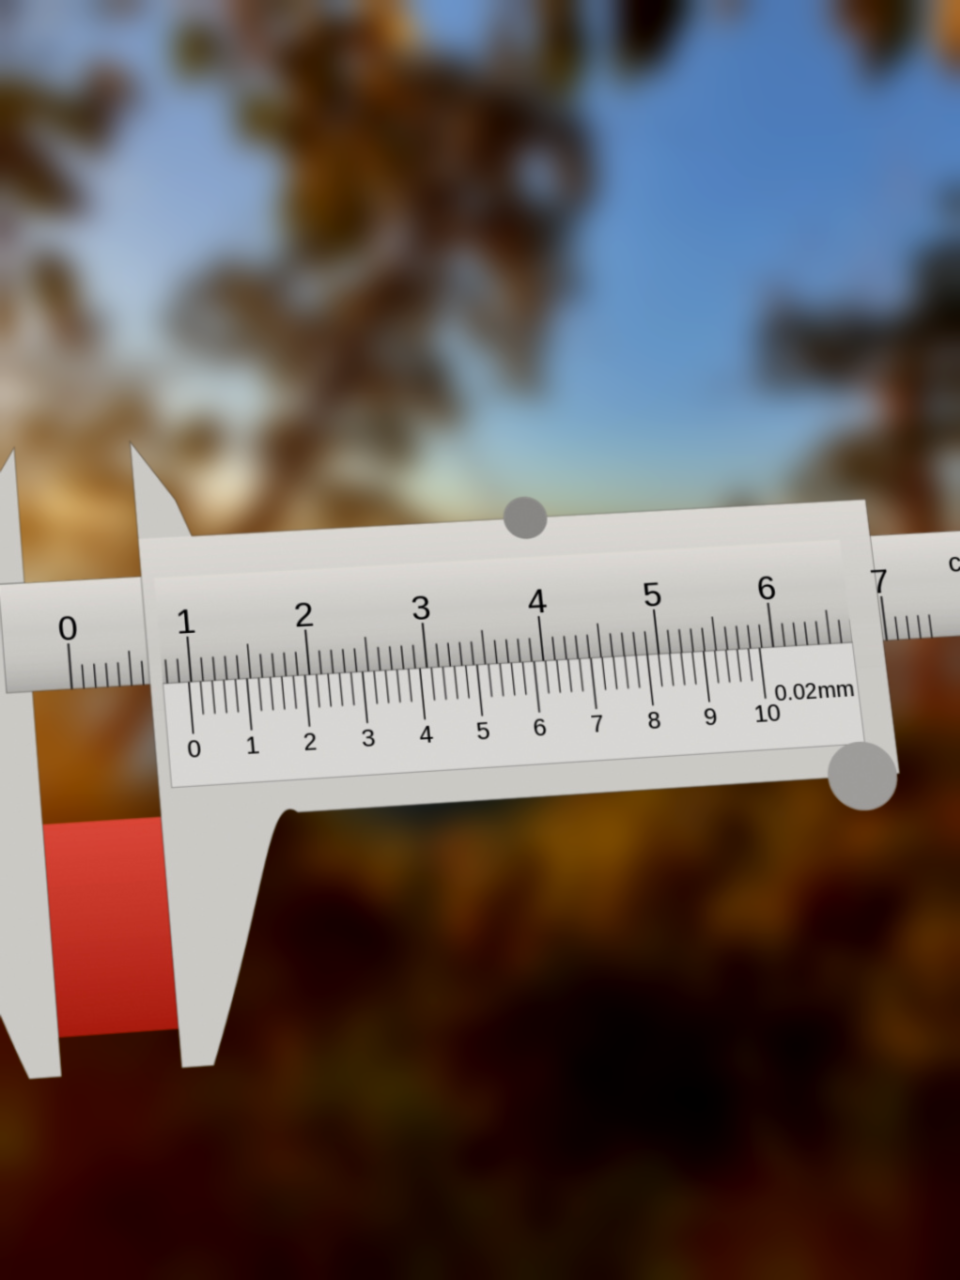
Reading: 9.8mm
